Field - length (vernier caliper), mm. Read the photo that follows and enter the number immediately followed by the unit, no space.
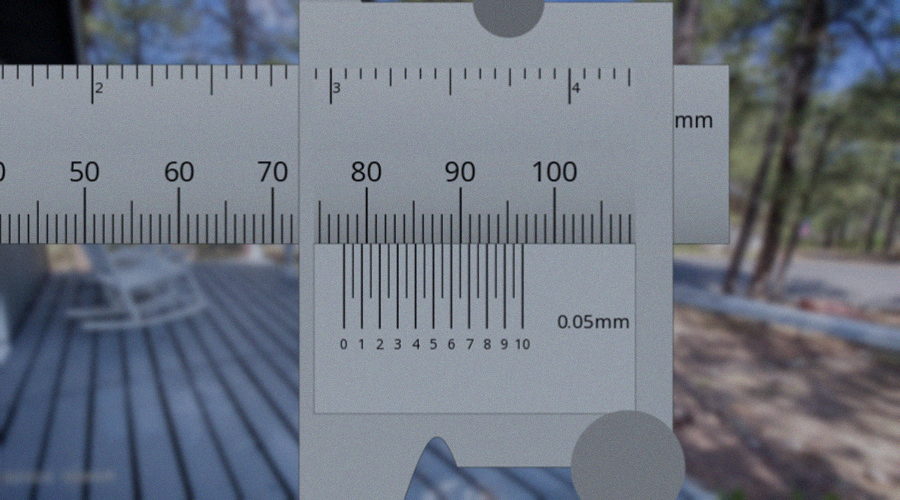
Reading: 77.6mm
